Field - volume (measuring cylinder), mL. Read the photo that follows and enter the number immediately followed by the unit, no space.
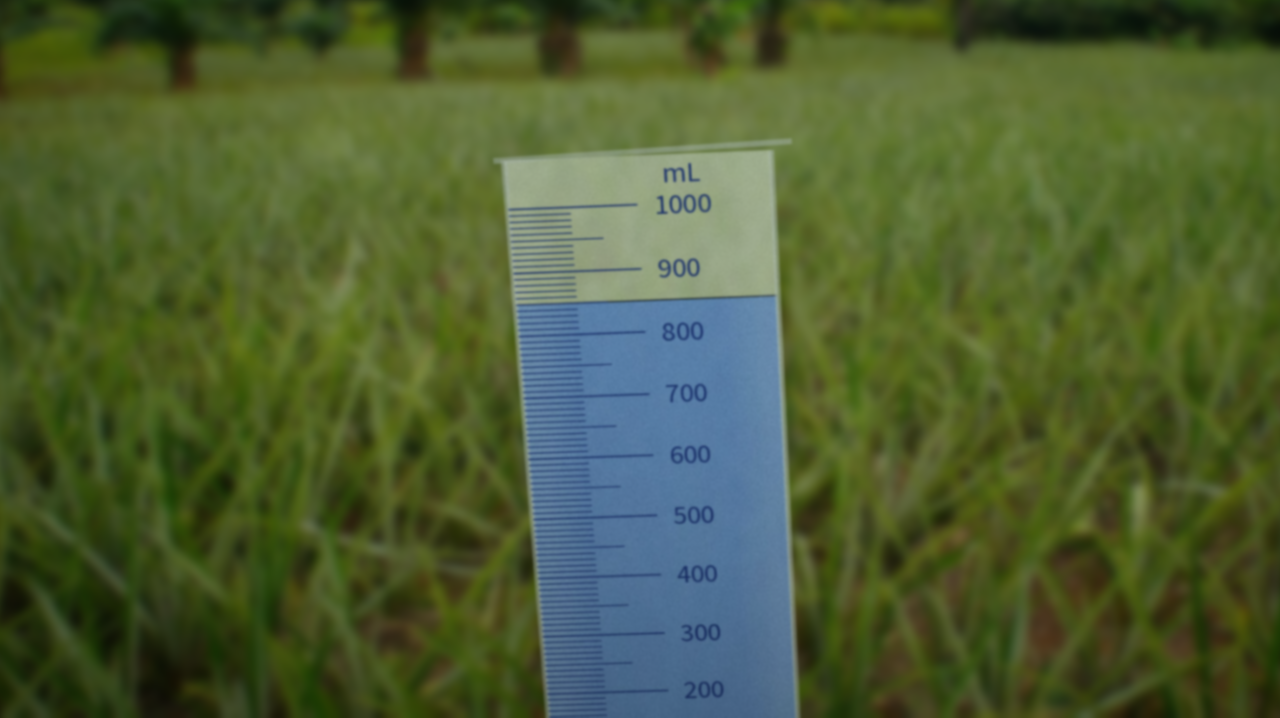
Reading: 850mL
